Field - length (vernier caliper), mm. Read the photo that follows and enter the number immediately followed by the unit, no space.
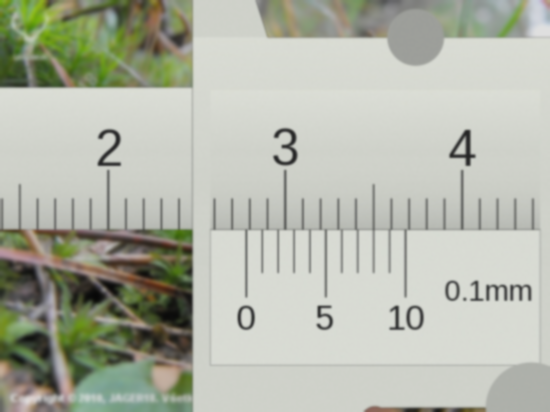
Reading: 27.8mm
